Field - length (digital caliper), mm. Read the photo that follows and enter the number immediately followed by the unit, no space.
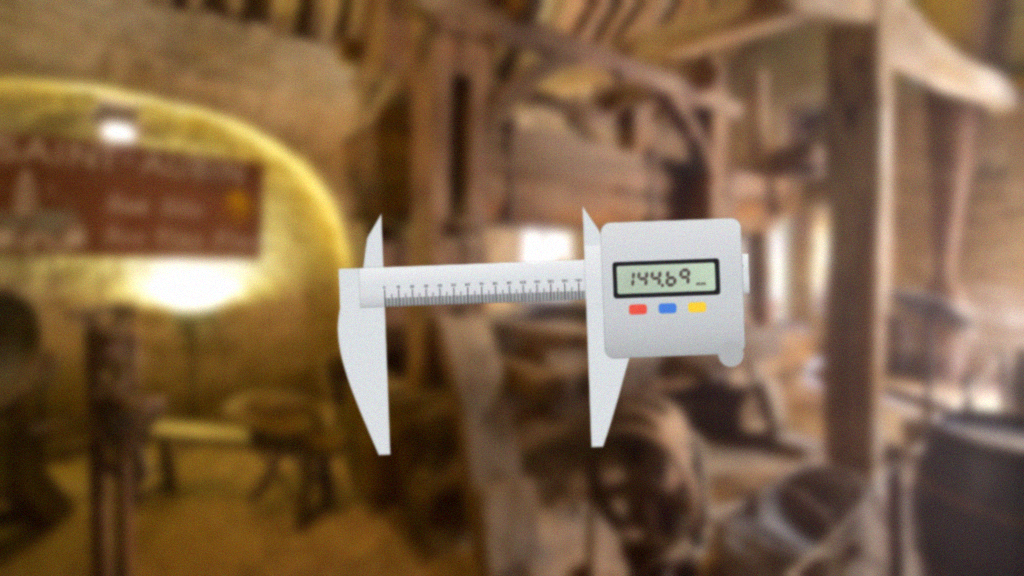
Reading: 144.69mm
